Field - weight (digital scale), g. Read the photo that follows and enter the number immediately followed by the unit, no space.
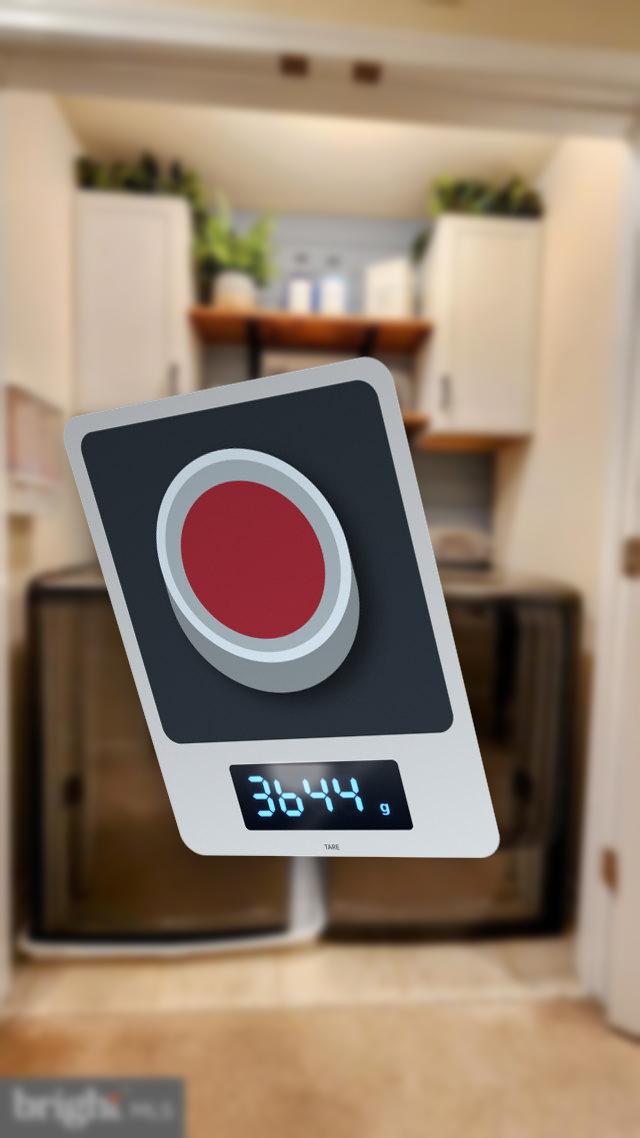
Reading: 3644g
